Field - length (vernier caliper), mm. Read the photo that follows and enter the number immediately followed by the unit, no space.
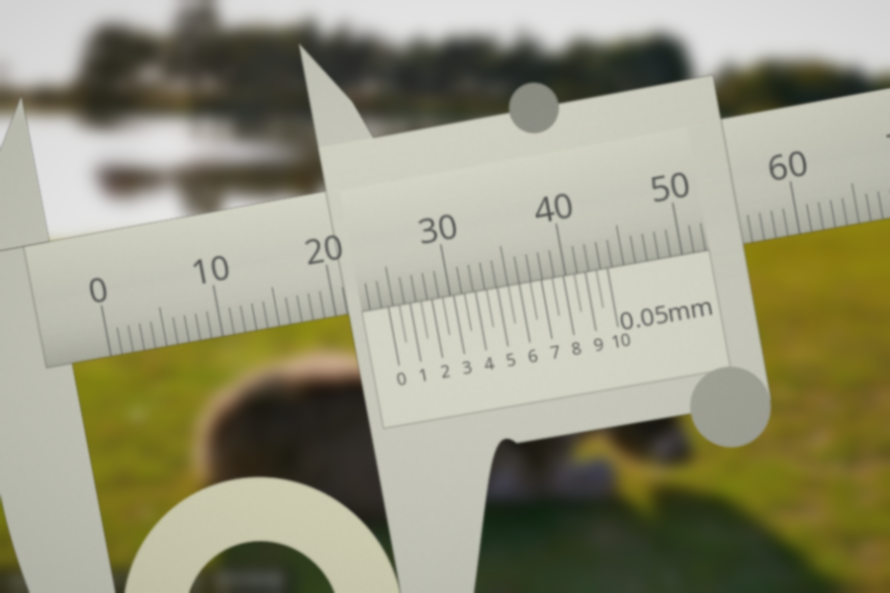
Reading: 24.6mm
